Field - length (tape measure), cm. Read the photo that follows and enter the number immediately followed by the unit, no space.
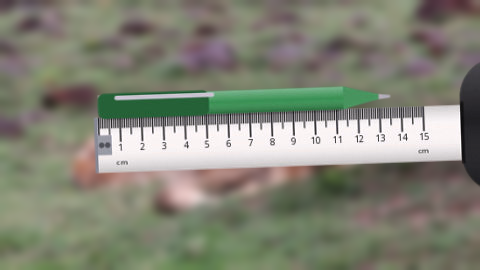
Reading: 13.5cm
